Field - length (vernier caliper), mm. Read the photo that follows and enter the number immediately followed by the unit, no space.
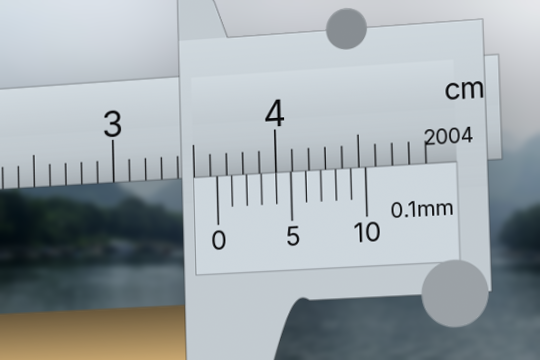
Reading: 36.4mm
